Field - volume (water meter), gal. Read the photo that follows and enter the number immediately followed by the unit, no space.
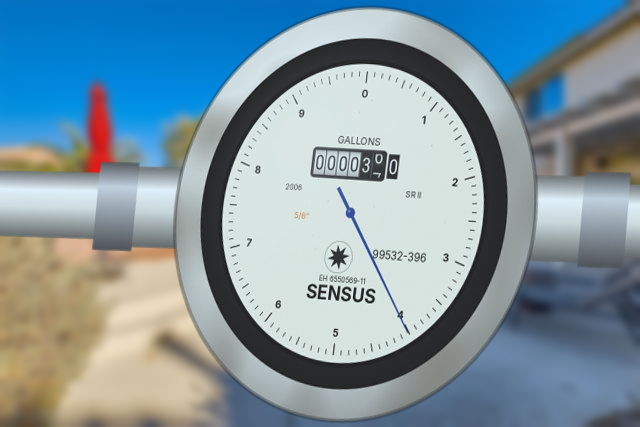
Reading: 364.0gal
